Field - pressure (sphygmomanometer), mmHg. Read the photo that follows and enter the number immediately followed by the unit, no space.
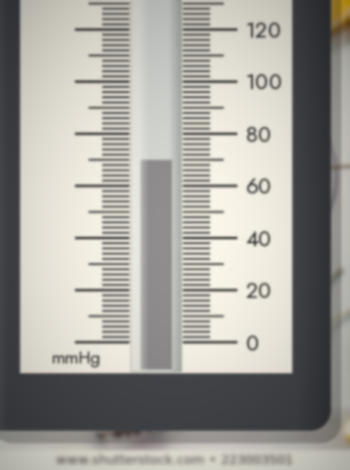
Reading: 70mmHg
